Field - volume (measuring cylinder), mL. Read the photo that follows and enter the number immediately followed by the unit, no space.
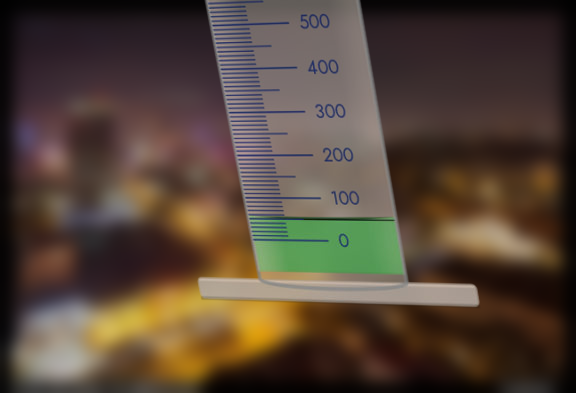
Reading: 50mL
